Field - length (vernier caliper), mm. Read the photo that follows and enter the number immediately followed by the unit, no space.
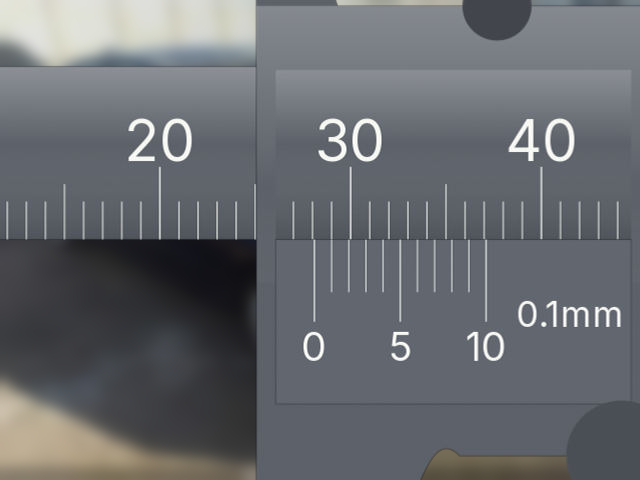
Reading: 28.1mm
